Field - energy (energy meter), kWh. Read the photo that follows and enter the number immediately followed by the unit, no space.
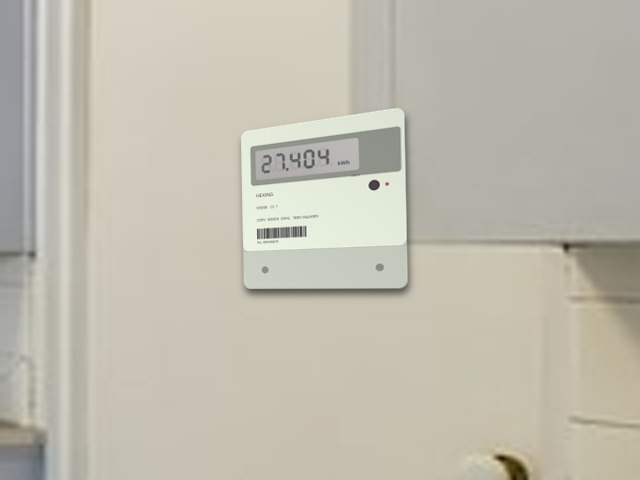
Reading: 27.404kWh
